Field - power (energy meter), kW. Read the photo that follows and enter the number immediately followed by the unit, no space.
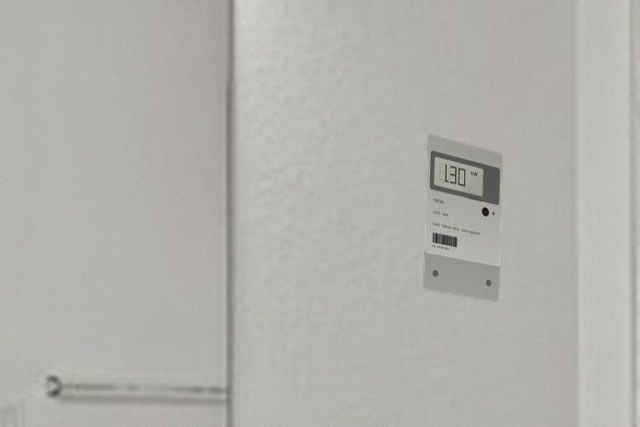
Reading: 1.30kW
